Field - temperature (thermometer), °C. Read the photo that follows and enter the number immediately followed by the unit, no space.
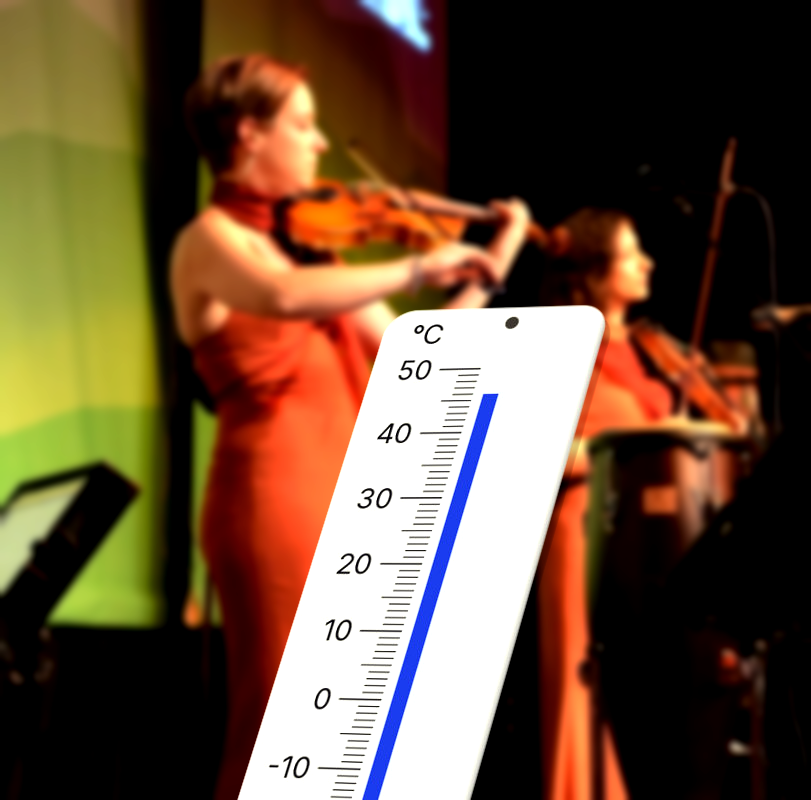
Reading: 46°C
